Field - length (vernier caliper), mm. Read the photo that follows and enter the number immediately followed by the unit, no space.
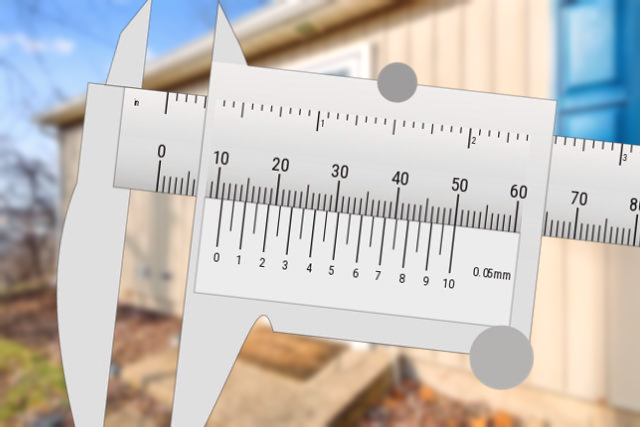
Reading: 11.0mm
